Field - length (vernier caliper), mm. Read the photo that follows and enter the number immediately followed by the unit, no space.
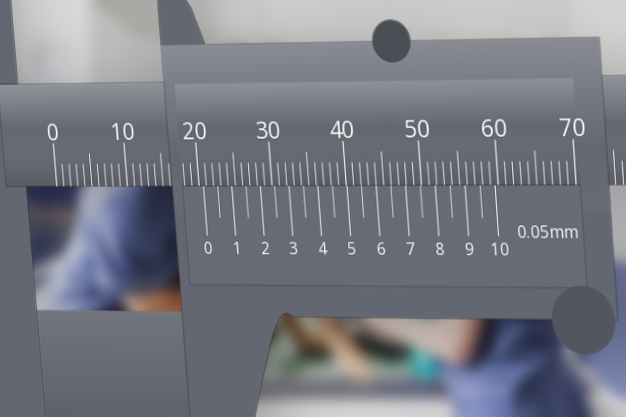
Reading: 20.6mm
